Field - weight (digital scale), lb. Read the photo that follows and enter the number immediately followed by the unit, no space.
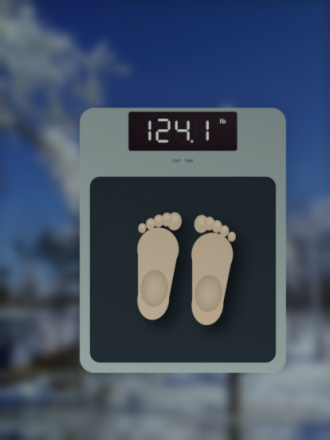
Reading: 124.1lb
